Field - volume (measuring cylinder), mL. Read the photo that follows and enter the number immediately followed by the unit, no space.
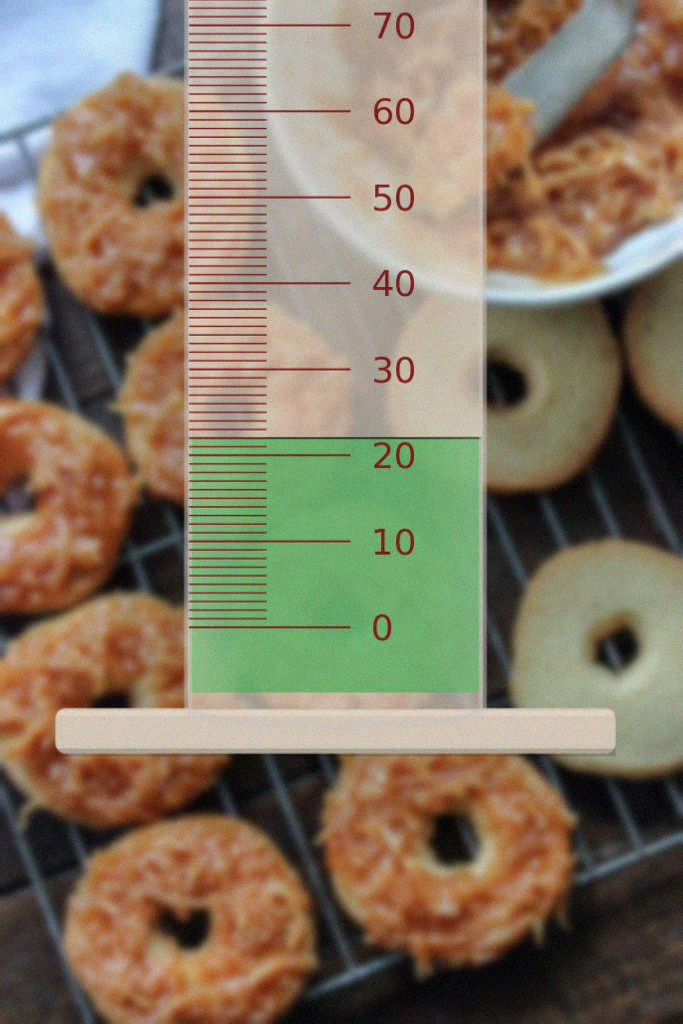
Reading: 22mL
